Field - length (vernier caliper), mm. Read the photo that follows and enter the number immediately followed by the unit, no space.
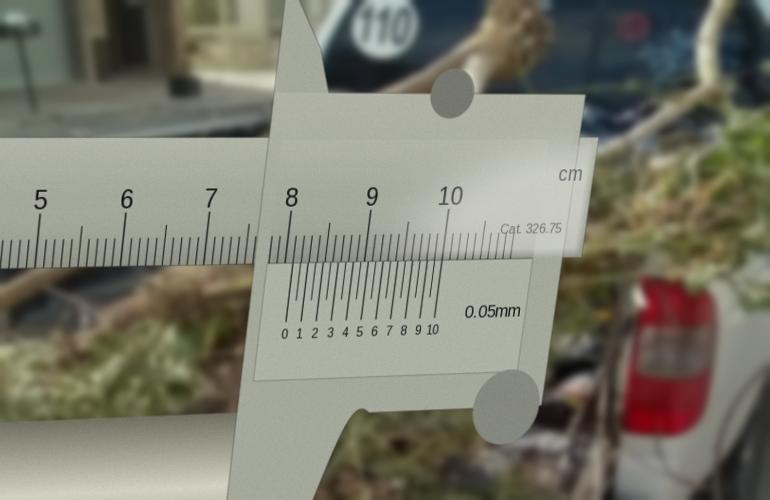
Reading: 81.0mm
